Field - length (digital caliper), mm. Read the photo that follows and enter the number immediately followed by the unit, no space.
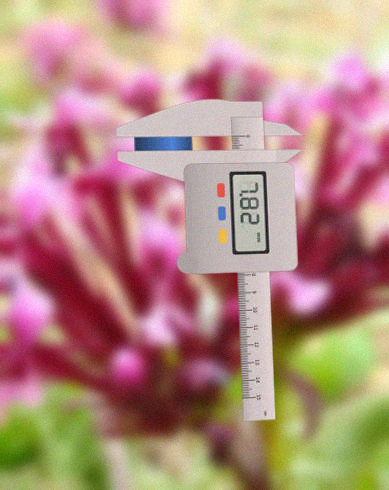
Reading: 7.82mm
